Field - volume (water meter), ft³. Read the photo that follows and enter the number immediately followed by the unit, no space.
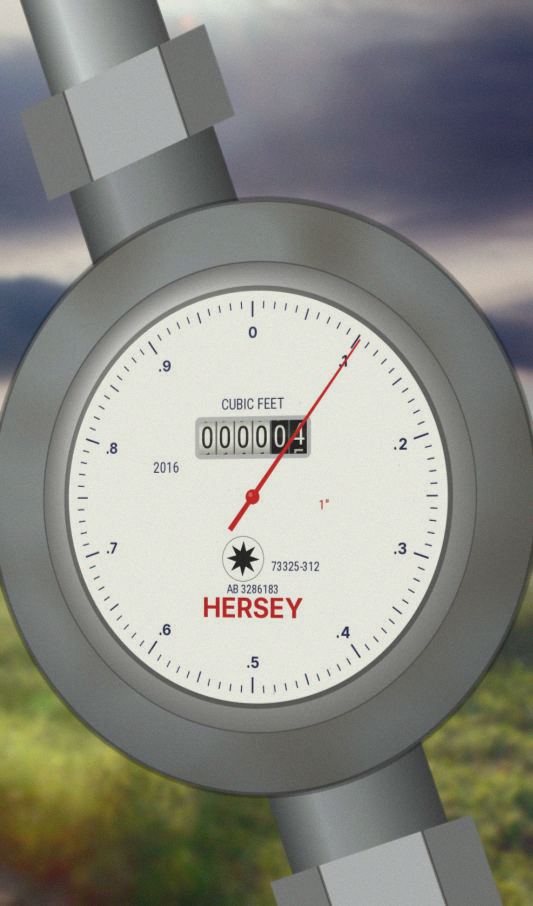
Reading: 4.10ft³
